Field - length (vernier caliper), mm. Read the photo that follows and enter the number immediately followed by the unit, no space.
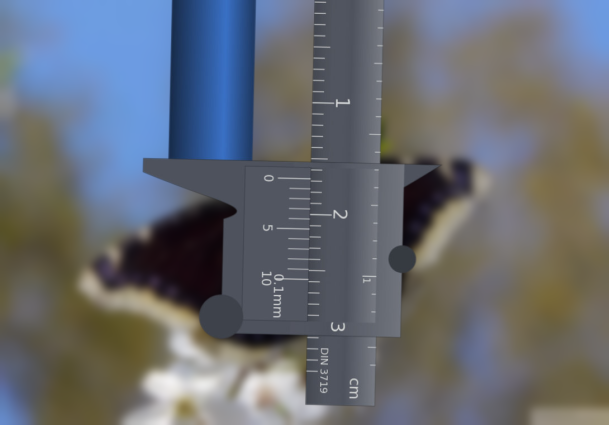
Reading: 16.8mm
